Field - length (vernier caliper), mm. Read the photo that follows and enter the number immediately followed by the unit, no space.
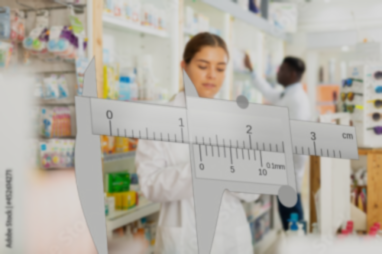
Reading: 12.4mm
